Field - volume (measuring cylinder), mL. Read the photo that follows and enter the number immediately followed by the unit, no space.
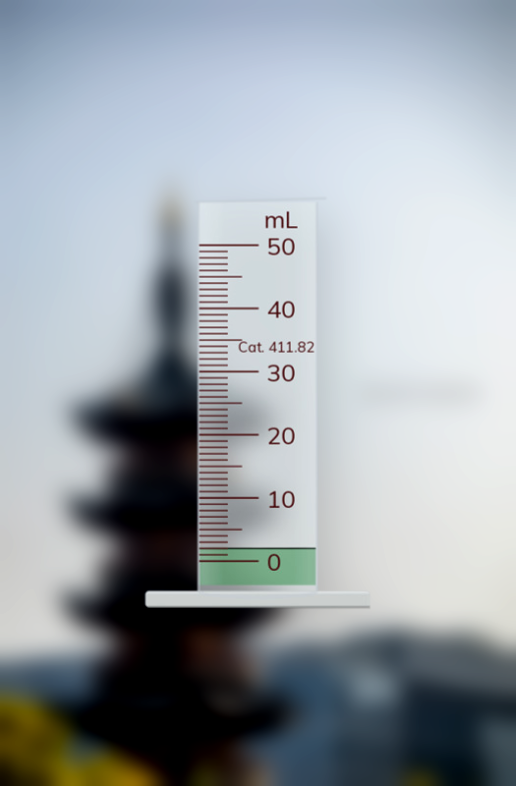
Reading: 2mL
